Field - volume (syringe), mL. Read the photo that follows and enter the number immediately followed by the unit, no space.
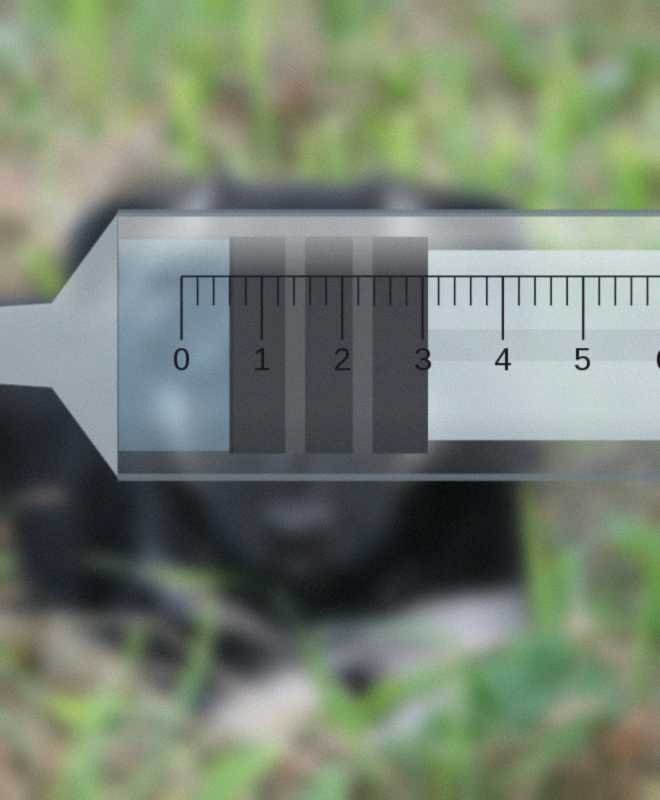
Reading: 0.6mL
